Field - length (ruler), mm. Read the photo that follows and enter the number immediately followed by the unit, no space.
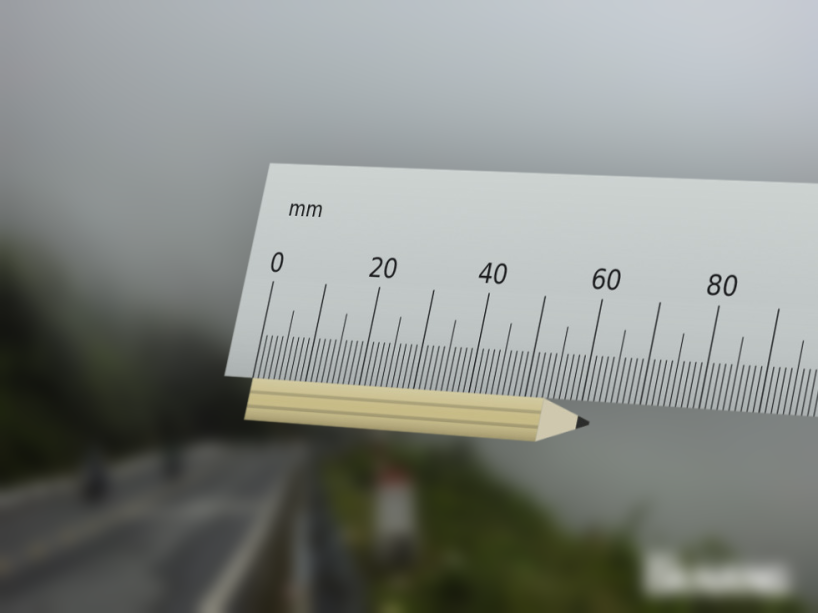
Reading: 62mm
